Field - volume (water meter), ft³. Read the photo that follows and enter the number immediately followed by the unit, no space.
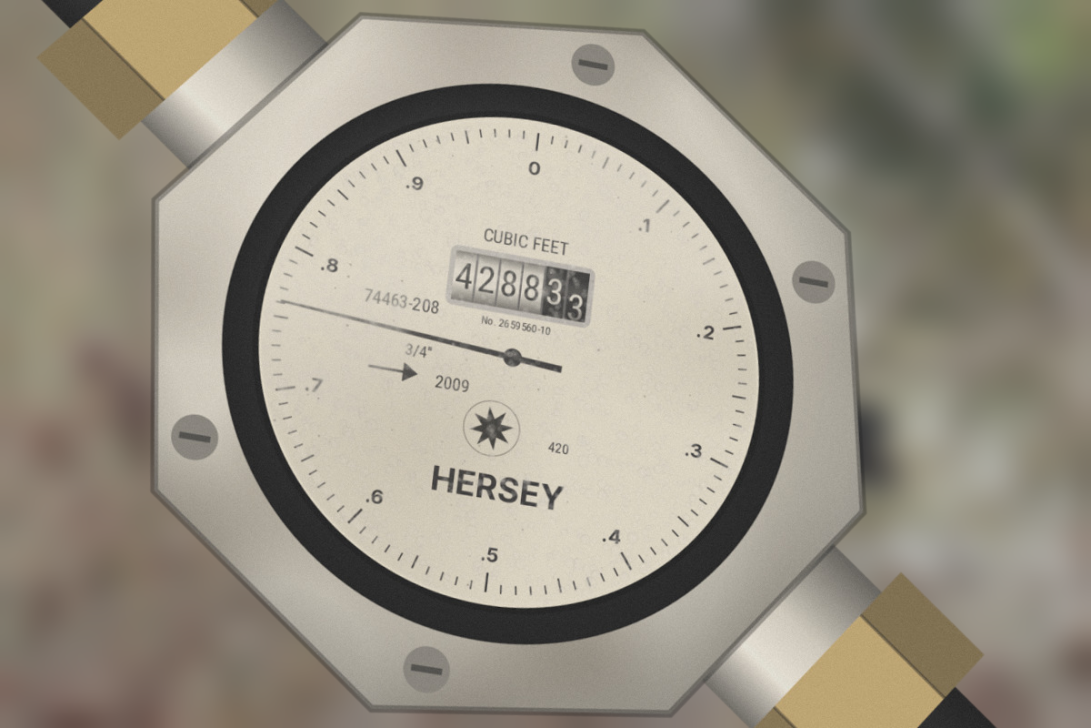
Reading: 428832.76ft³
